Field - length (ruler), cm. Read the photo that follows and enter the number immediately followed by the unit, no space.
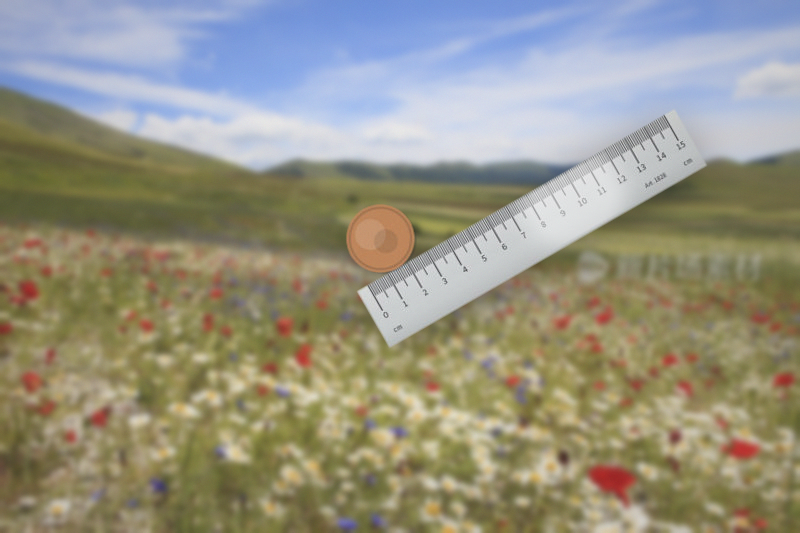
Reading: 3cm
